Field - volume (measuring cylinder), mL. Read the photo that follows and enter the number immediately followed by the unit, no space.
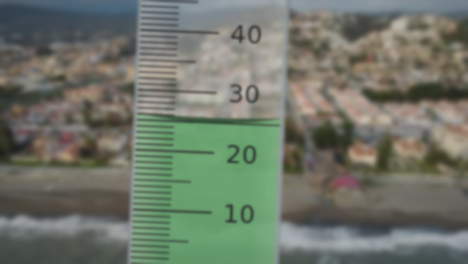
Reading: 25mL
